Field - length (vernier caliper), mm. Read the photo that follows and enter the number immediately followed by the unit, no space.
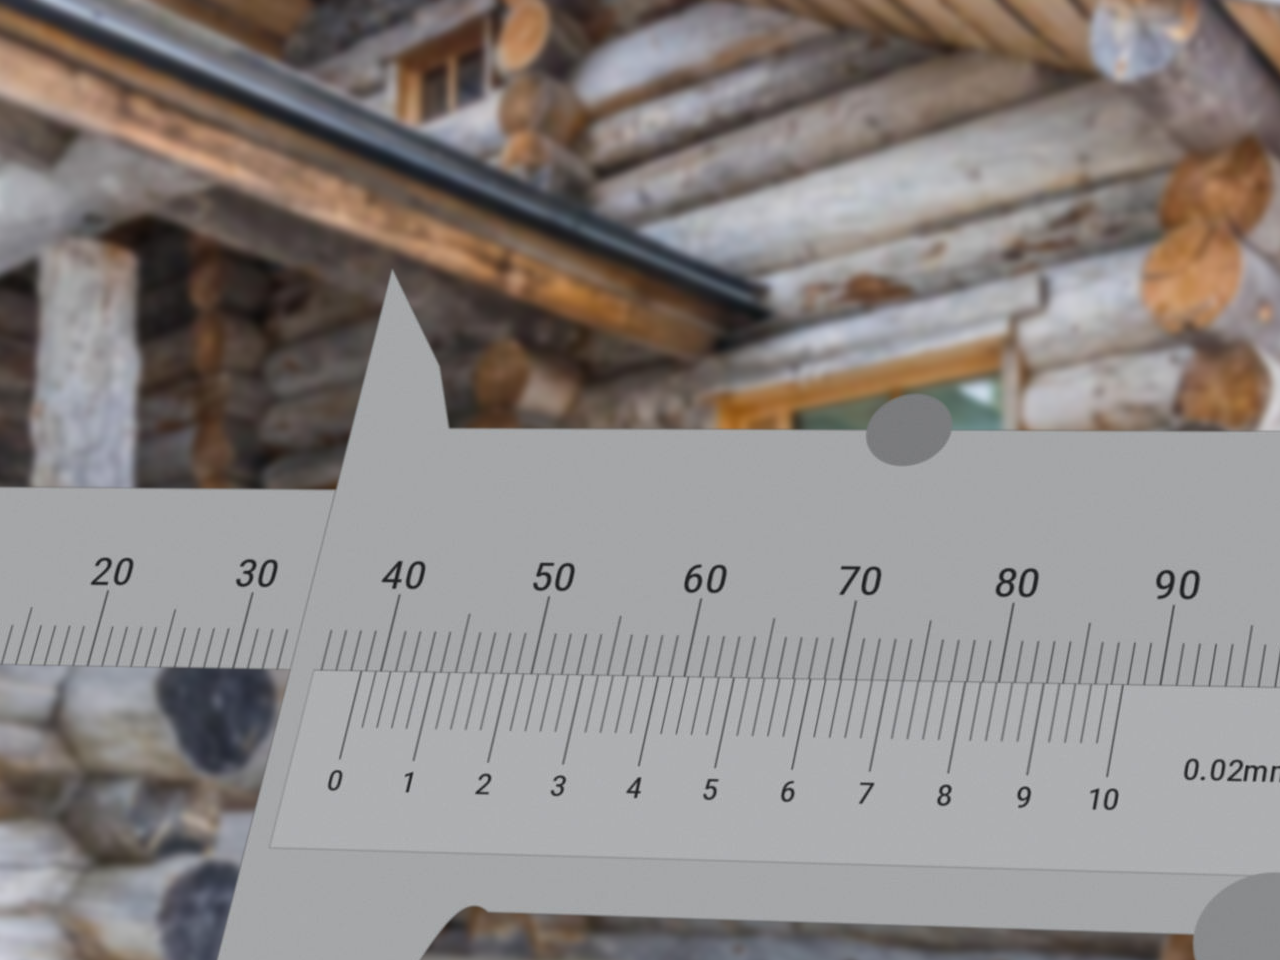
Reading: 38.7mm
